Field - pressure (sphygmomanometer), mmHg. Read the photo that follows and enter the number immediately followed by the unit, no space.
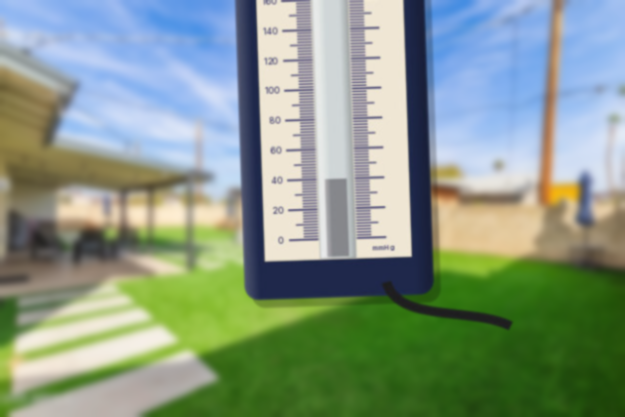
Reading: 40mmHg
